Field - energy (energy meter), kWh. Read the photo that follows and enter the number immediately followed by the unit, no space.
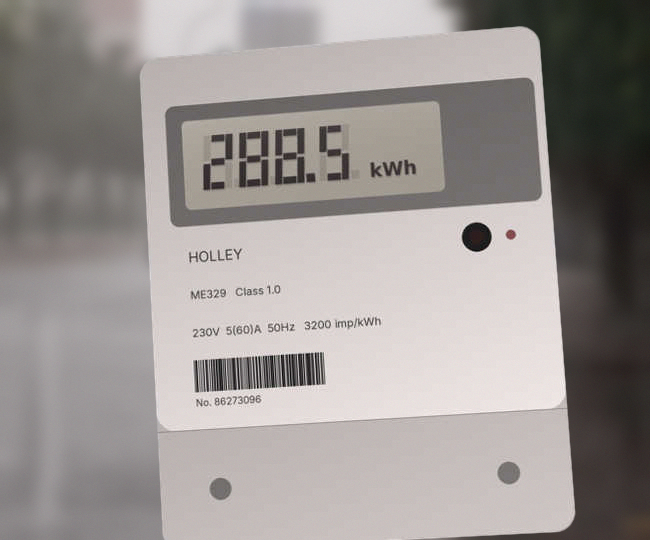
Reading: 288.5kWh
